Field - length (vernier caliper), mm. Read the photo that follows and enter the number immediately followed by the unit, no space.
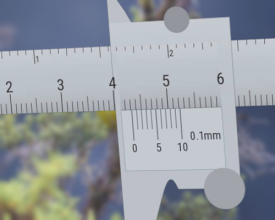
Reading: 43.2mm
